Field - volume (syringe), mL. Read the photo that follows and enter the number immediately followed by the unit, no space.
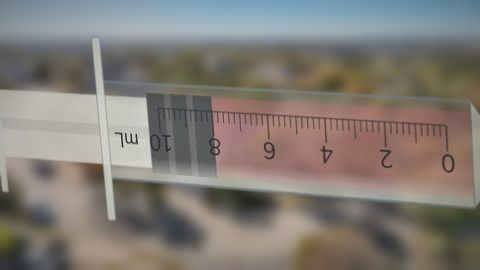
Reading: 8mL
